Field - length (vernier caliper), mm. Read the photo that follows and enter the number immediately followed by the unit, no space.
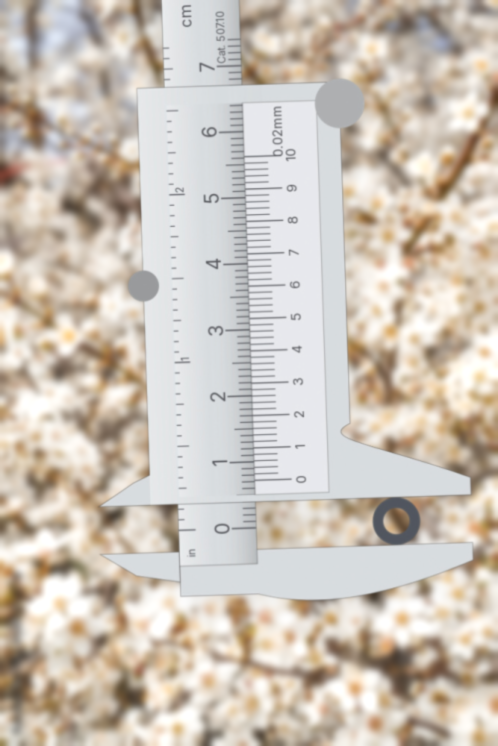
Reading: 7.2mm
